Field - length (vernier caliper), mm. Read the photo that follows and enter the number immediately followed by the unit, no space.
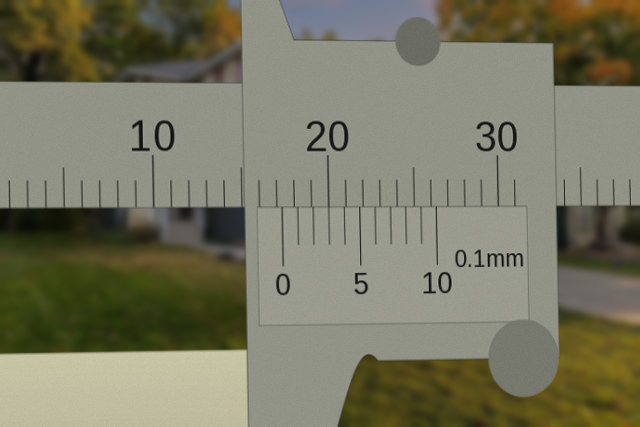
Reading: 17.3mm
